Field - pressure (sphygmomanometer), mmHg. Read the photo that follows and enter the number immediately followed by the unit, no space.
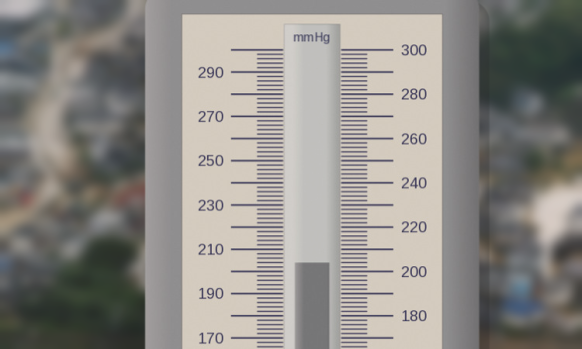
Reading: 204mmHg
